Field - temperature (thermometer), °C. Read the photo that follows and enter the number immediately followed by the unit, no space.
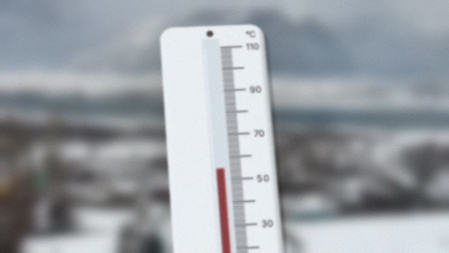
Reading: 55°C
